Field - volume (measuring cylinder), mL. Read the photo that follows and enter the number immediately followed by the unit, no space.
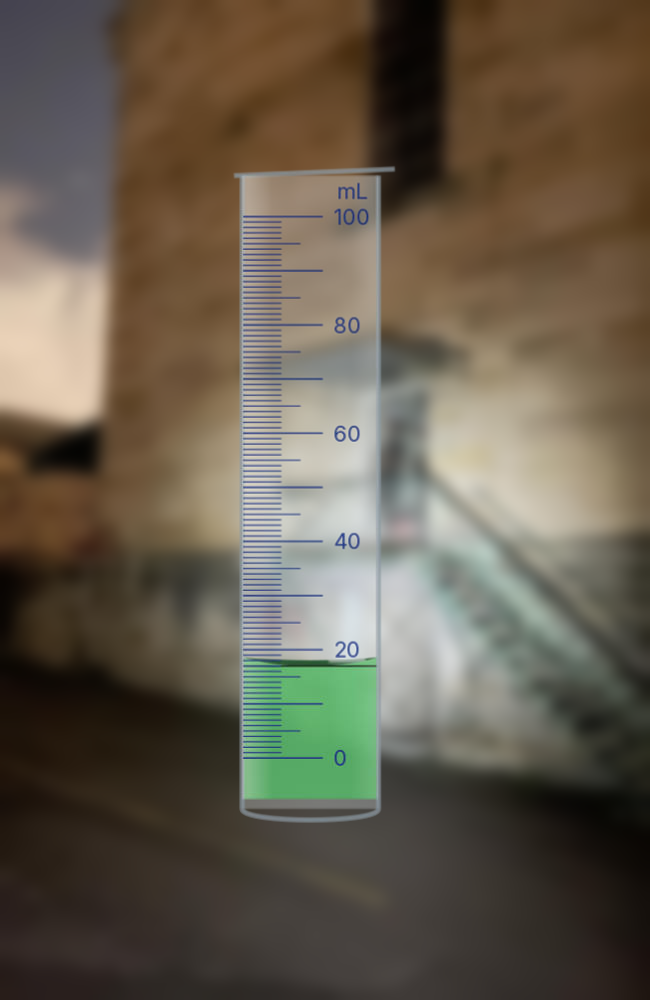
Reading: 17mL
